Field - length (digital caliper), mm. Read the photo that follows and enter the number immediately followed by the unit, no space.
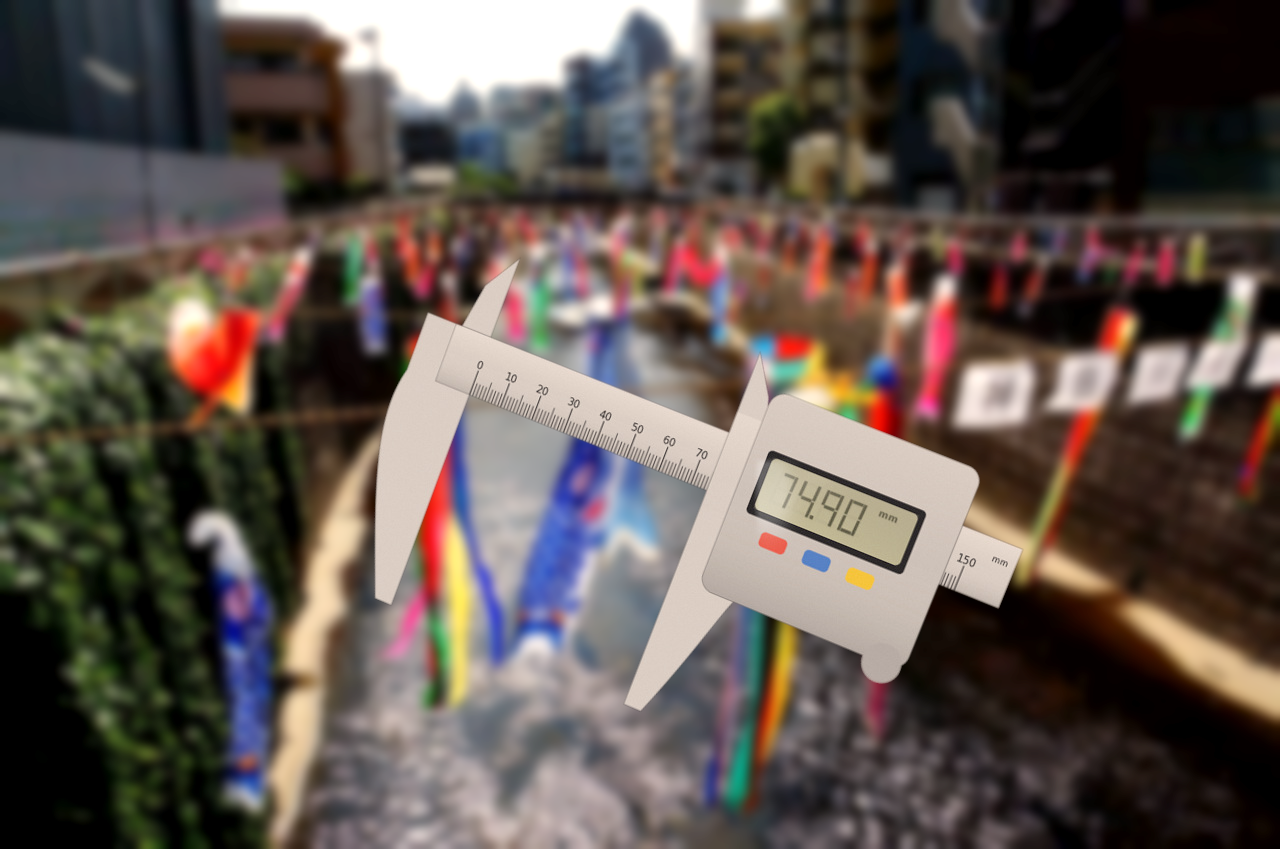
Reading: 74.90mm
